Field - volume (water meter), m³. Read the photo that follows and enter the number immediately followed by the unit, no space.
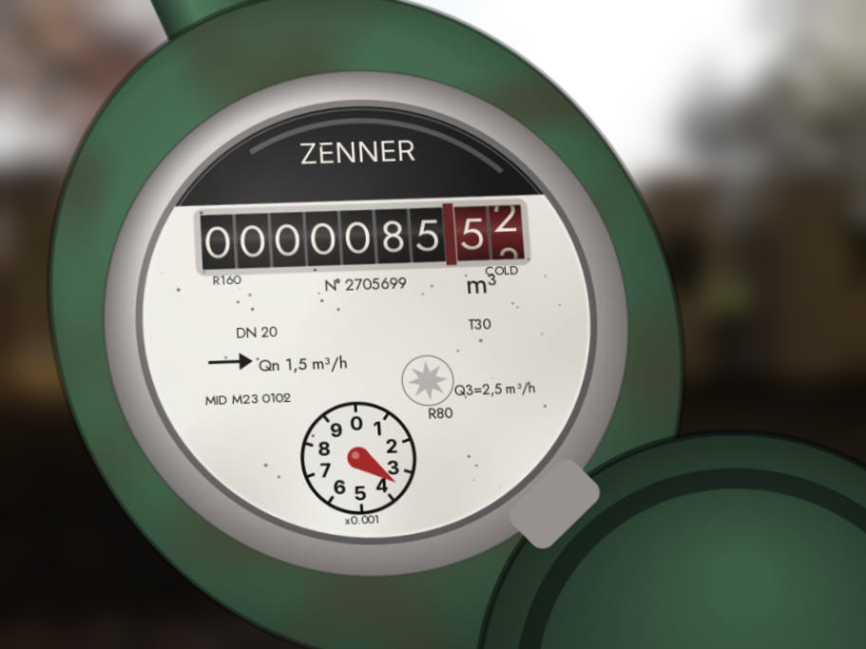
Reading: 85.523m³
